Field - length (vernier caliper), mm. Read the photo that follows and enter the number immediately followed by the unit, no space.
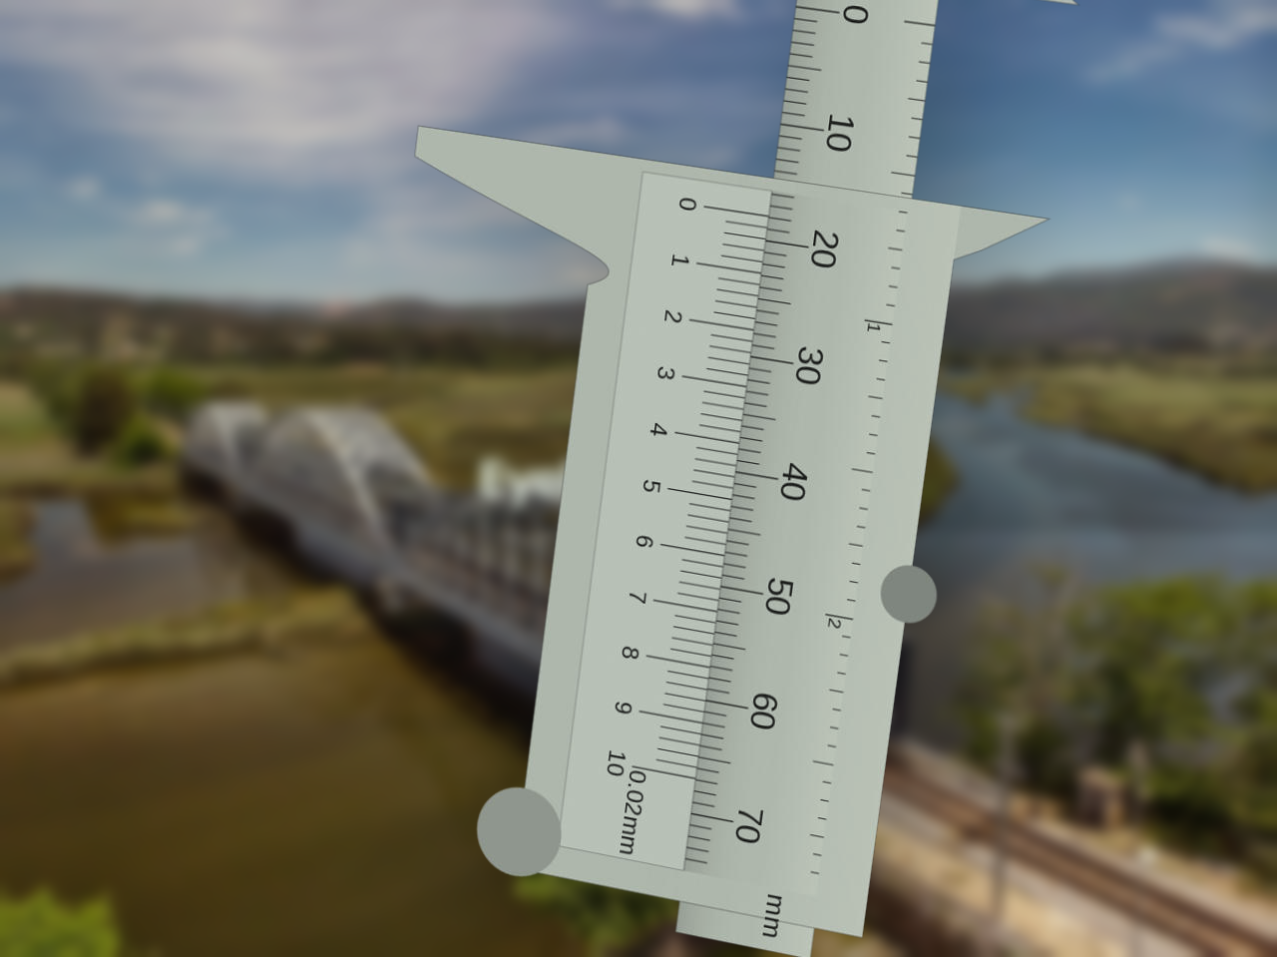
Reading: 17.9mm
